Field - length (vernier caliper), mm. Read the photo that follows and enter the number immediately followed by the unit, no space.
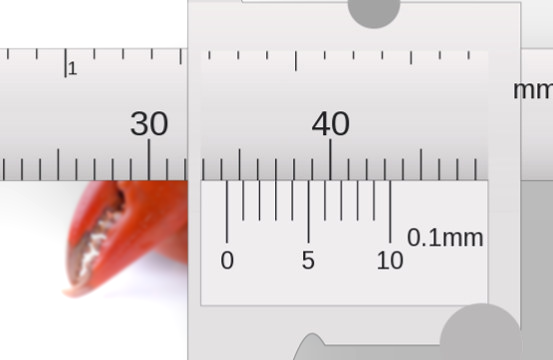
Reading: 34.3mm
